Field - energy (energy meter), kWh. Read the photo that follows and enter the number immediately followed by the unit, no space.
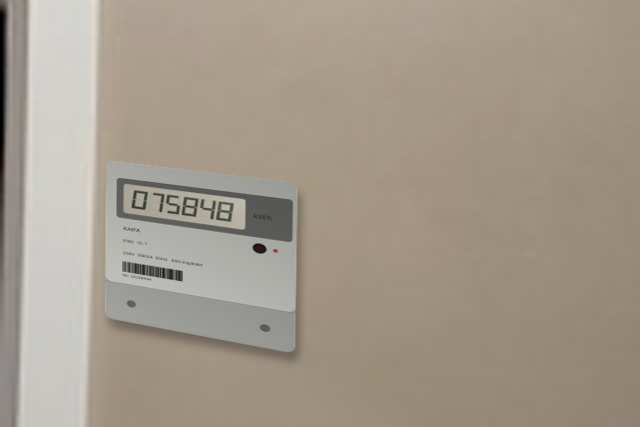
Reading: 75848kWh
